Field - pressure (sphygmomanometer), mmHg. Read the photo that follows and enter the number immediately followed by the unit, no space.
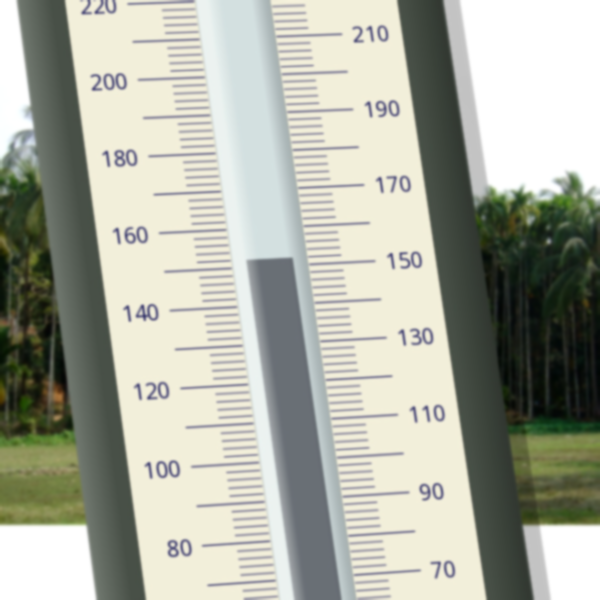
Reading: 152mmHg
